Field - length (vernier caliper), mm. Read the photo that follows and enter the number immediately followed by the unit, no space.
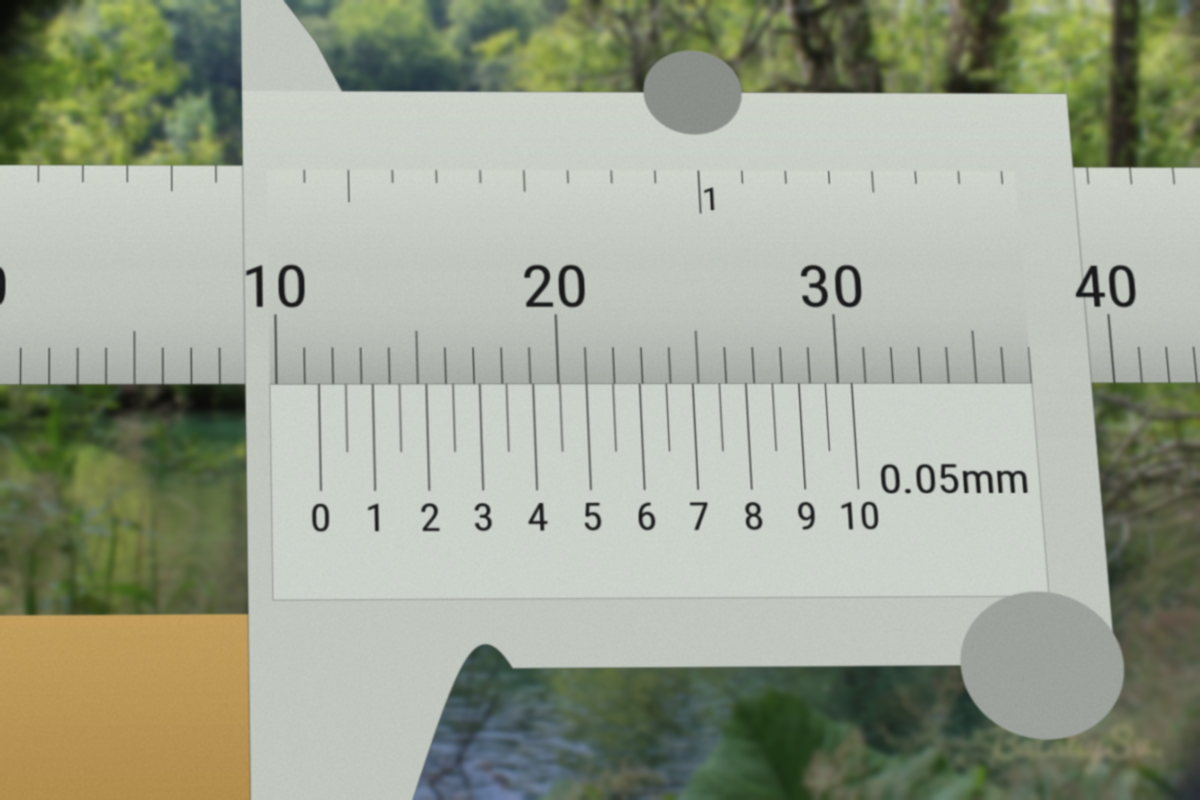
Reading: 11.5mm
